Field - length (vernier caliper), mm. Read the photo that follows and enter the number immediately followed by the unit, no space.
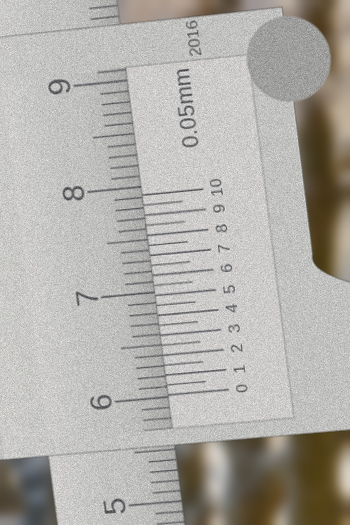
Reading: 60.2mm
